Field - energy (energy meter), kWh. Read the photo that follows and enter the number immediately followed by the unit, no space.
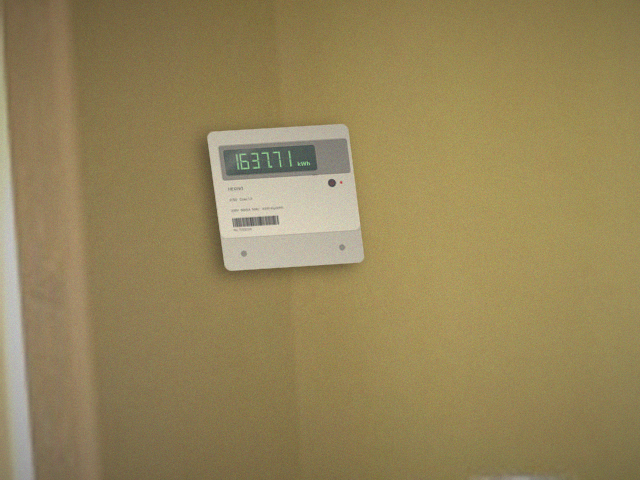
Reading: 1637.71kWh
